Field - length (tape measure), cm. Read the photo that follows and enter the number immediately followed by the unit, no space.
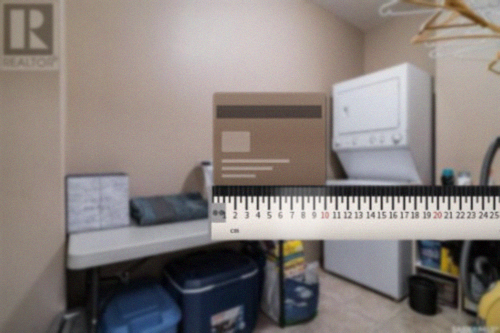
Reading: 10cm
